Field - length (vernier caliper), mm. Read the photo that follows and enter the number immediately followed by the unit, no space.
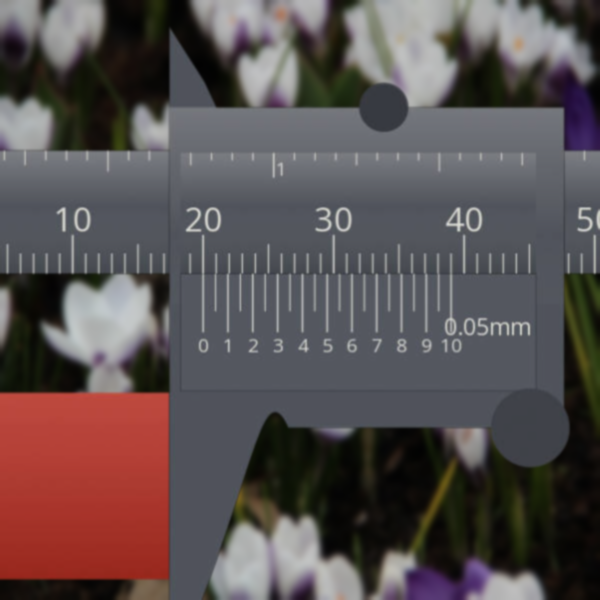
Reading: 20.0mm
